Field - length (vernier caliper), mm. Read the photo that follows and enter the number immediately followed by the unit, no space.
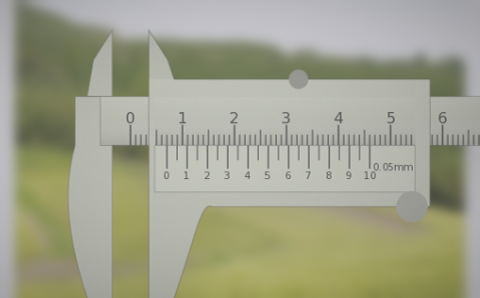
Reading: 7.0mm
